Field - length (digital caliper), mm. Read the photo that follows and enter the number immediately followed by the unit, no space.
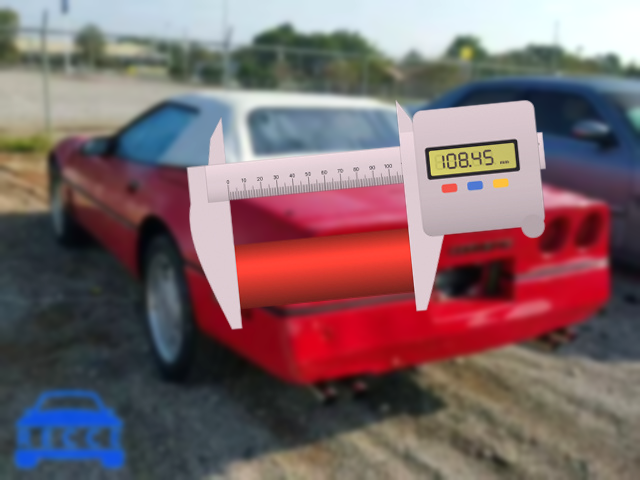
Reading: 108.45mm
